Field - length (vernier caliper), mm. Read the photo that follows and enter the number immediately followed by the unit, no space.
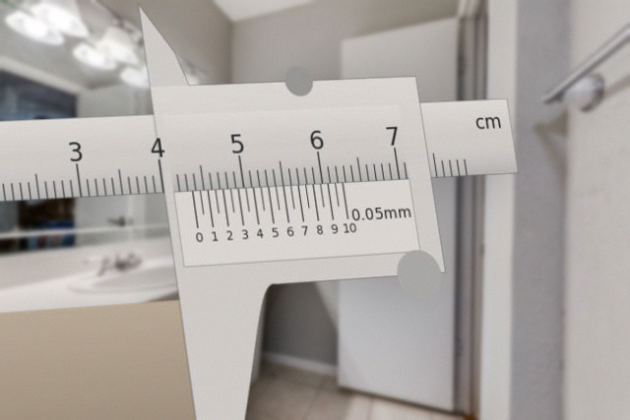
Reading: 43.6mm
